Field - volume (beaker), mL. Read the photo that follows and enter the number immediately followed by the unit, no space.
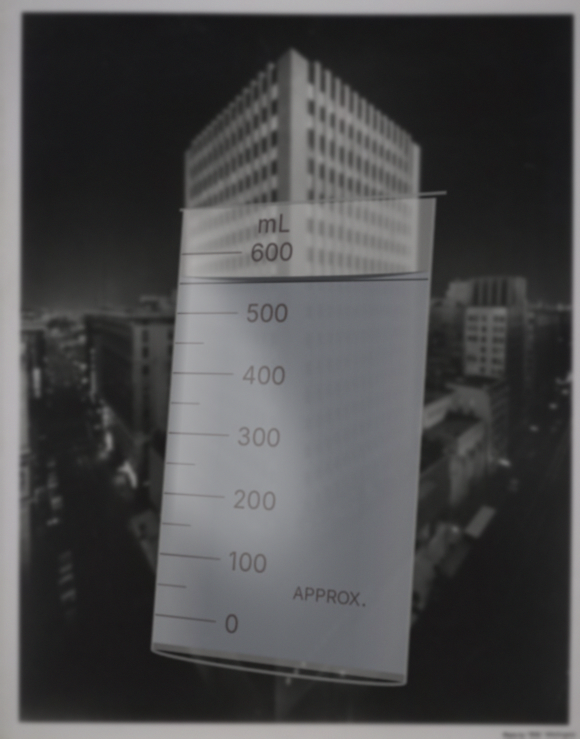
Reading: 550mL
